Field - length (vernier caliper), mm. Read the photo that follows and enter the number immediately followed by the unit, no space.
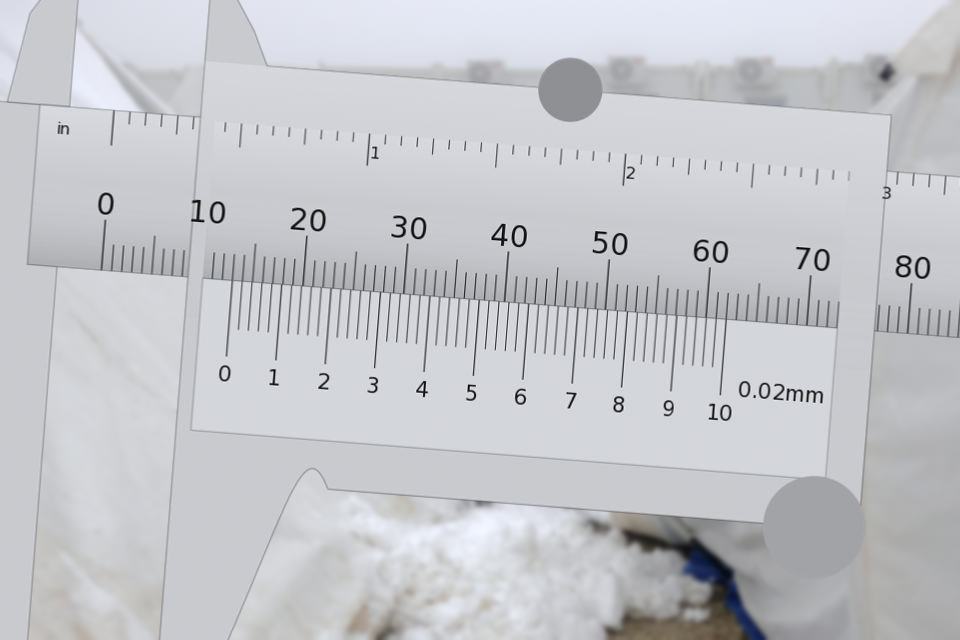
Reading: 13.0mm
